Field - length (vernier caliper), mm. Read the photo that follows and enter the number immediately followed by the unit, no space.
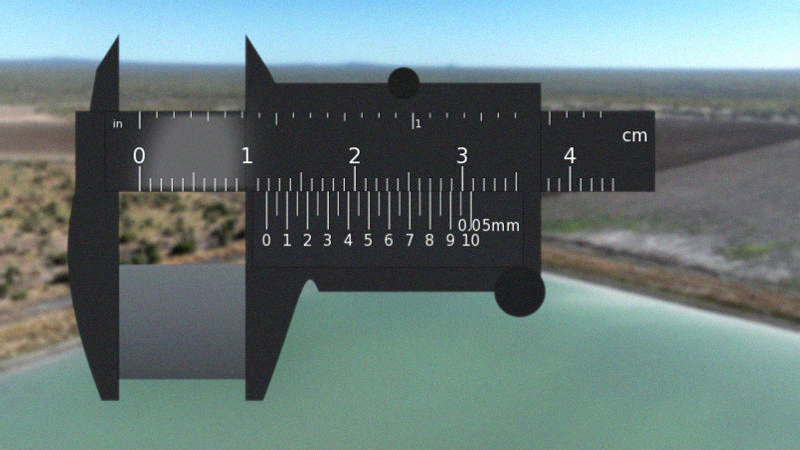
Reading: 11.8mm
